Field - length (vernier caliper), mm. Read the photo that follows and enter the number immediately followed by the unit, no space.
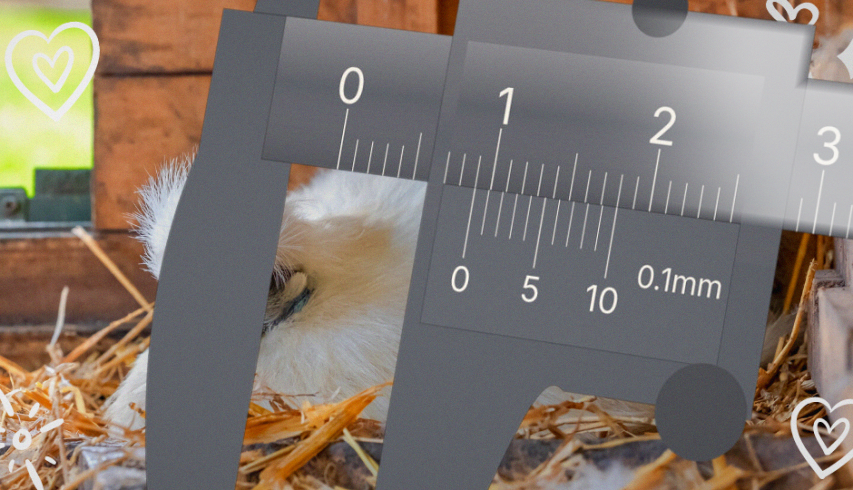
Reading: 9.0mm
